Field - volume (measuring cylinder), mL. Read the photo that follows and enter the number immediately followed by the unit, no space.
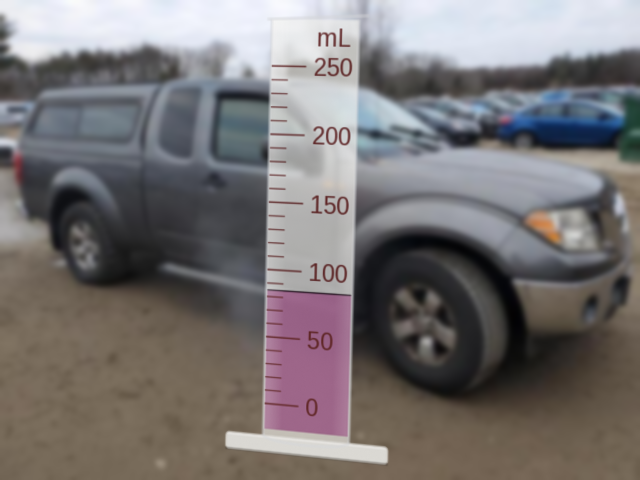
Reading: 85mL
